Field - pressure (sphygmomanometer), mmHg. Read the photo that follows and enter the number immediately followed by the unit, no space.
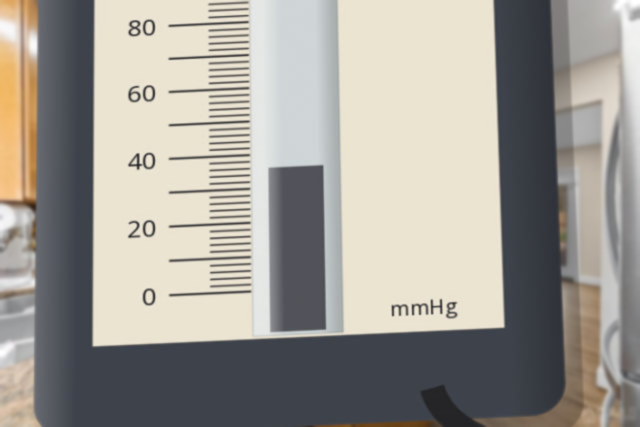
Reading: 36mmHg
